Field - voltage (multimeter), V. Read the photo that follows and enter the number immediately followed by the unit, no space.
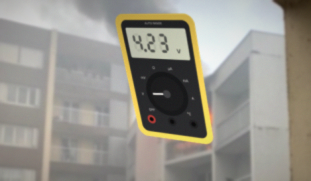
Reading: 4.23V
